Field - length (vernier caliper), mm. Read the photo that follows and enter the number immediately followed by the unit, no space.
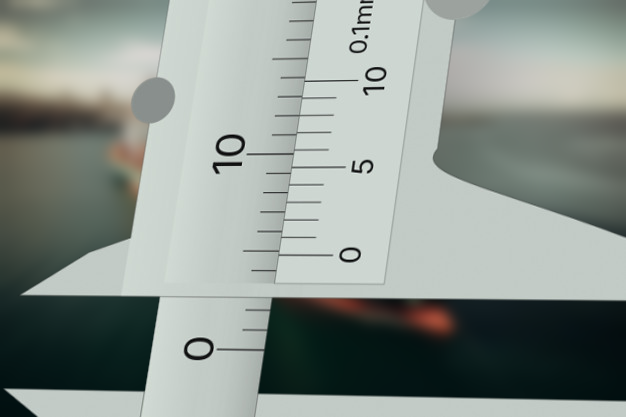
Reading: 4.8mm
